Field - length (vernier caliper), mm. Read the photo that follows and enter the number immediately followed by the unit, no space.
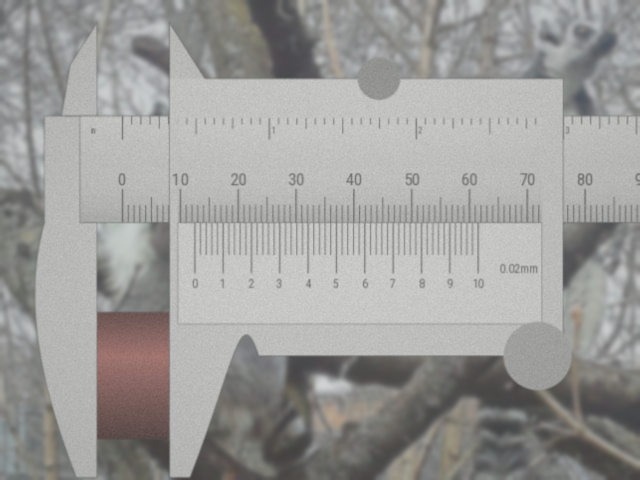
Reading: 12.5mm
